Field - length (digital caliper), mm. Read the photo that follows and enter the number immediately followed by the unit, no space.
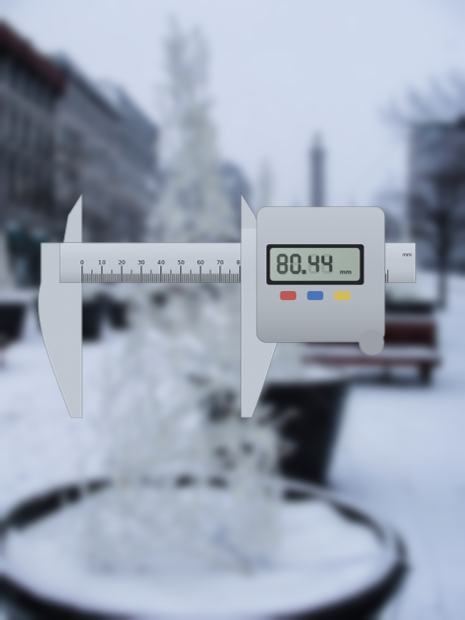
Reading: 80.44mm
